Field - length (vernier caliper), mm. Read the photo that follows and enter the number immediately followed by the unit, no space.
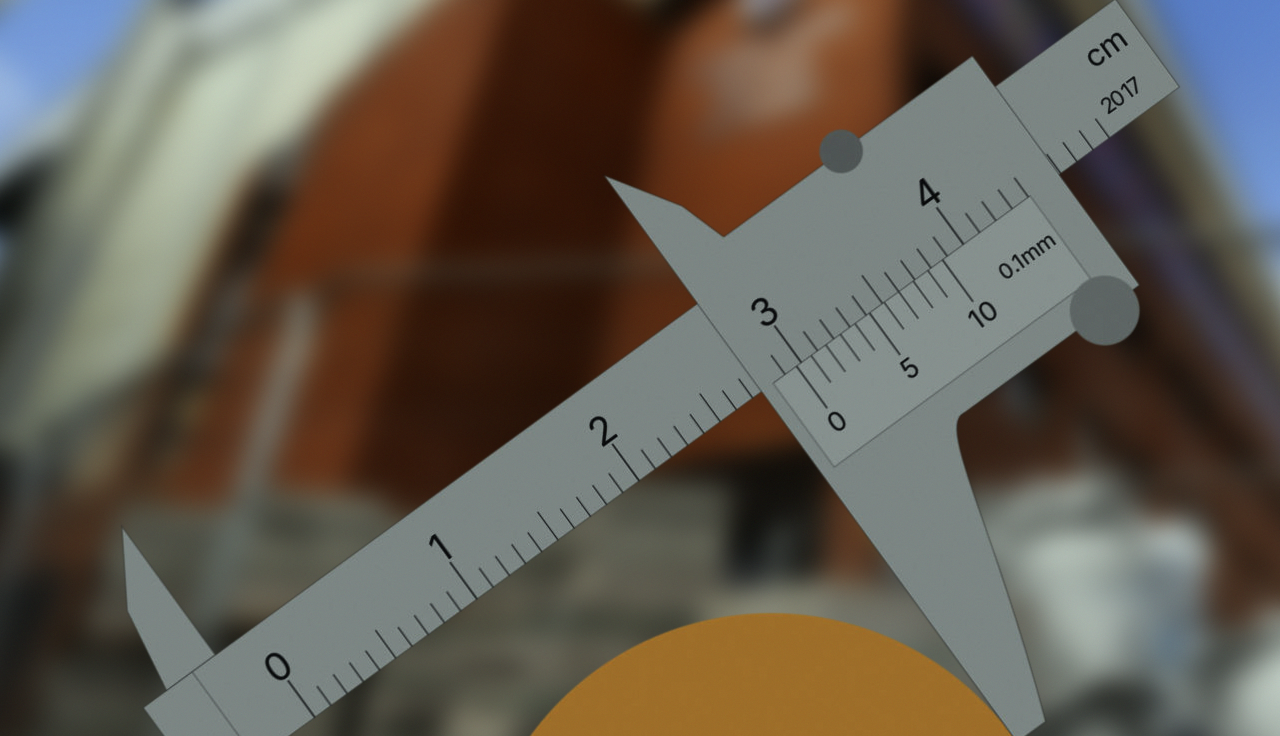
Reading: 29.7mm
